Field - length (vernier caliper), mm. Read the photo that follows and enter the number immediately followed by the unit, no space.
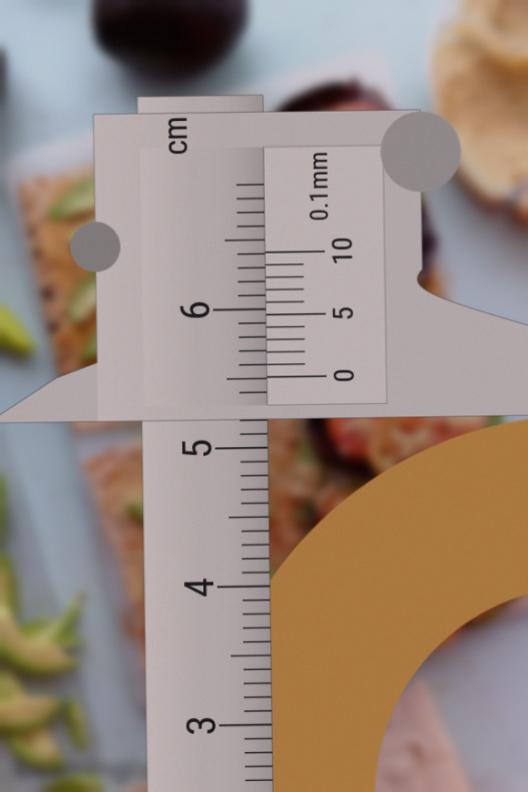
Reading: 55.1mm
